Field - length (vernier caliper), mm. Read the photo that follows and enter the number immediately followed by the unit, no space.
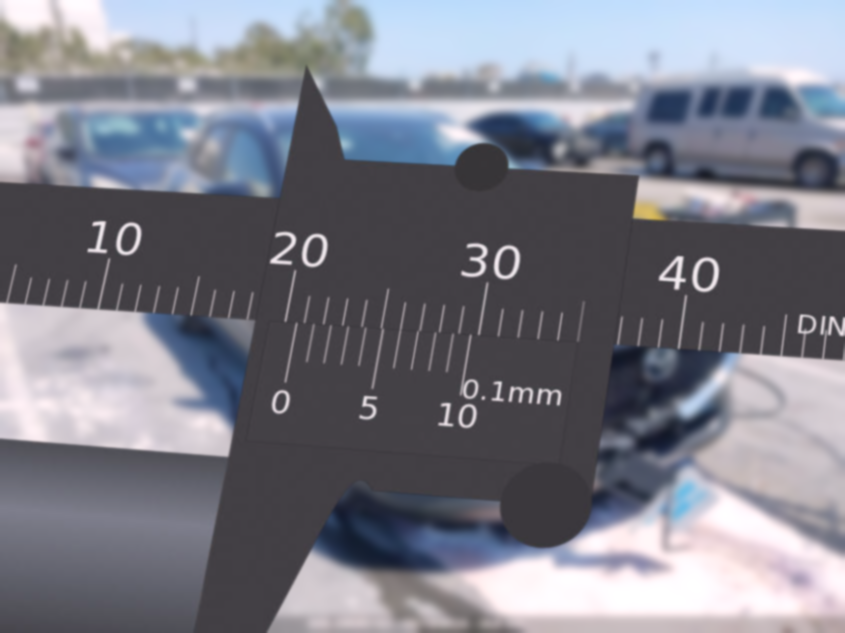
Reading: 20.6mm
